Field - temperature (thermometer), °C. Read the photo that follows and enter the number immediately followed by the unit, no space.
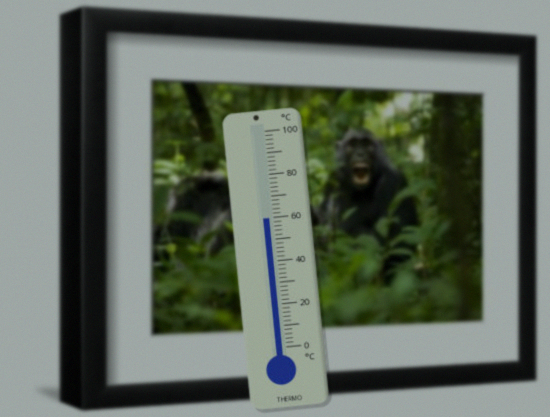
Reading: 60°C
